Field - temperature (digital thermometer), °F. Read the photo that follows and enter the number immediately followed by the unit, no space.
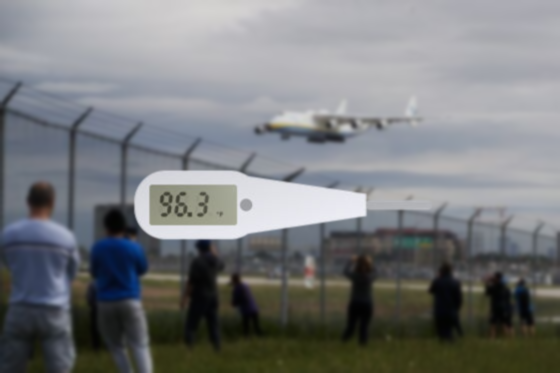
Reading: 96.3°F
